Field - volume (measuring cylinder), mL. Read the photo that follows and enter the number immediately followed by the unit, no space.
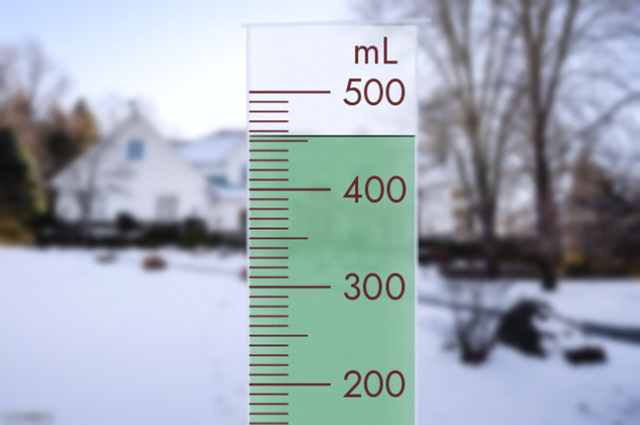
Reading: 455mL
